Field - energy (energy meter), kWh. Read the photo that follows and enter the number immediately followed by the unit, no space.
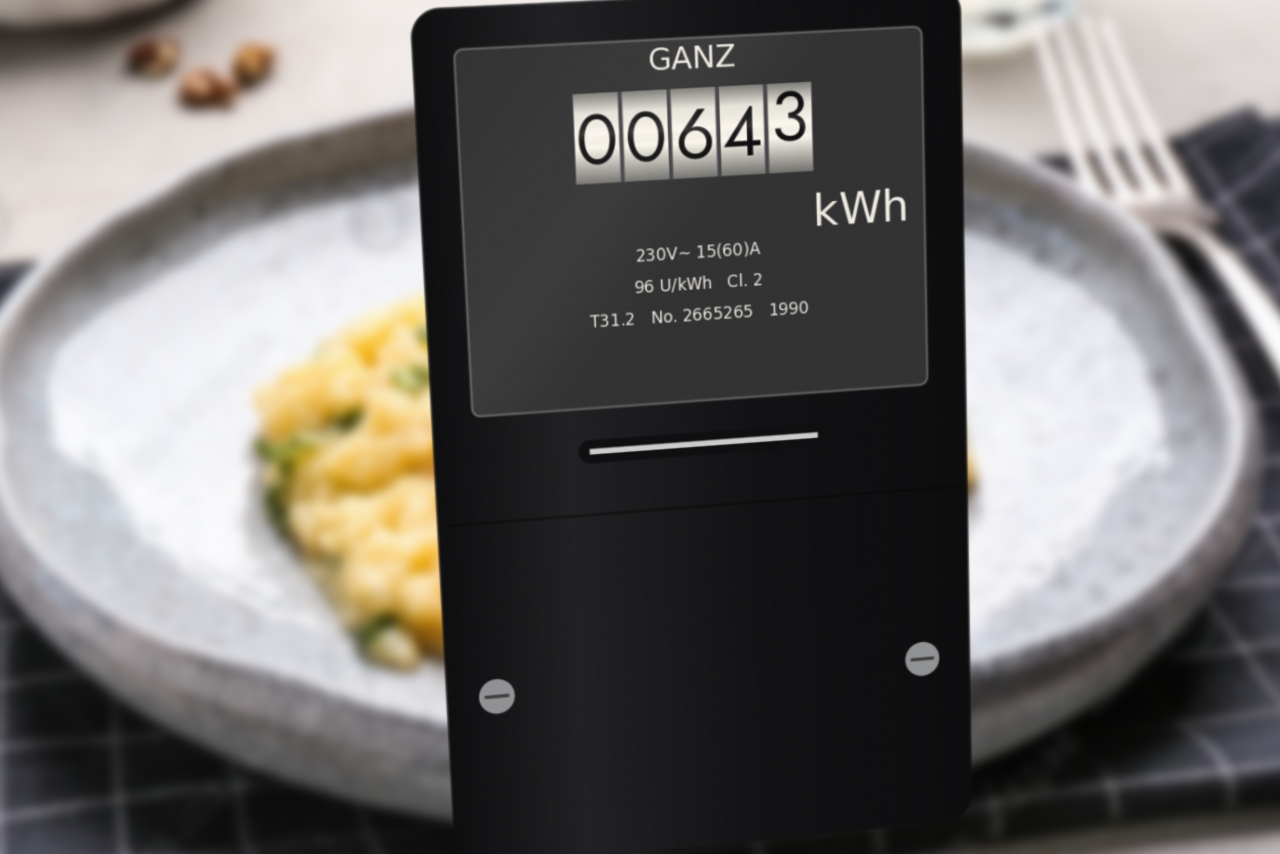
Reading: 643kWh
